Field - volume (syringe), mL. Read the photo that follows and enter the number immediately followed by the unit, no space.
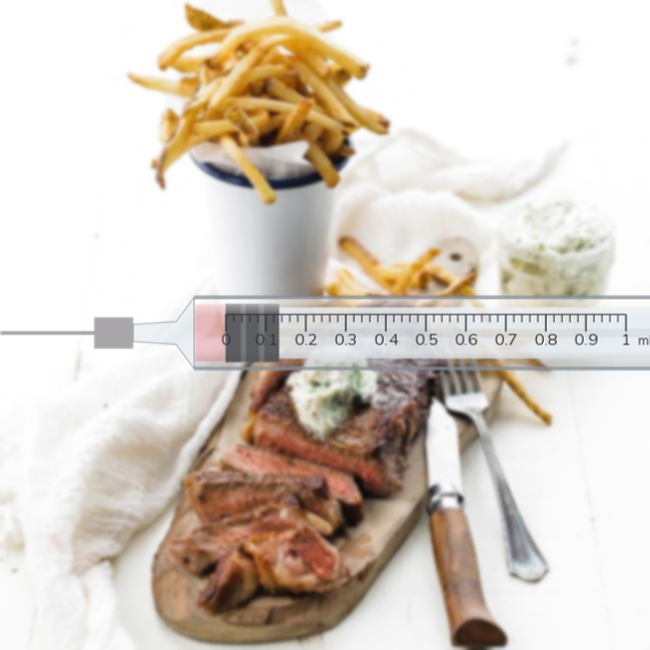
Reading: 0mL
